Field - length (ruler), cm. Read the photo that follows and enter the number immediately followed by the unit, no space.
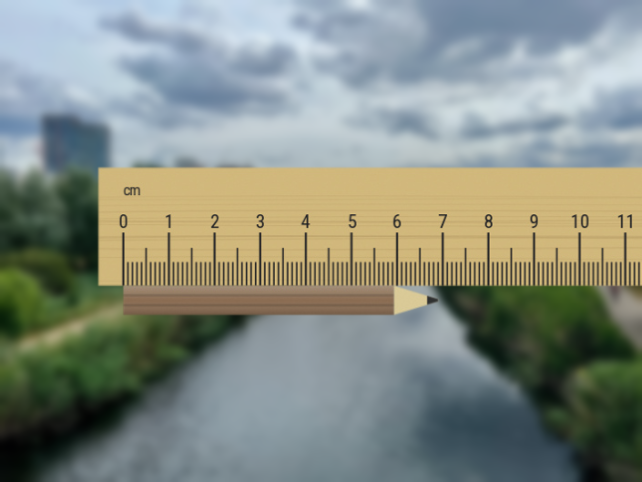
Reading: 6.9cm
